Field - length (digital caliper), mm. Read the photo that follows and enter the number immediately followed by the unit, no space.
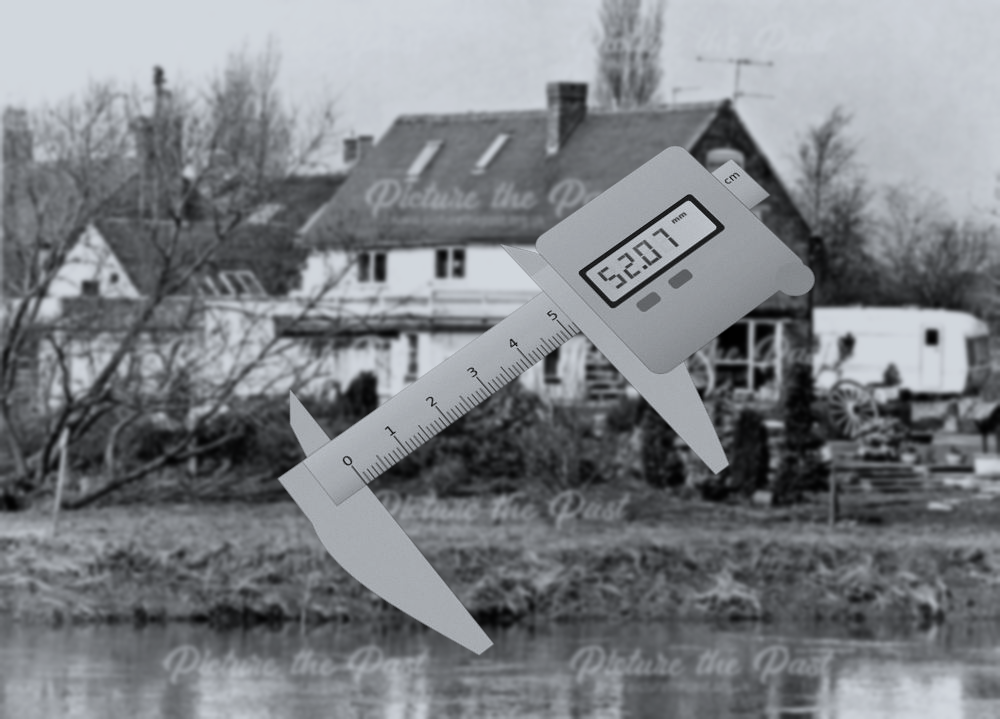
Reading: 52.07mm
